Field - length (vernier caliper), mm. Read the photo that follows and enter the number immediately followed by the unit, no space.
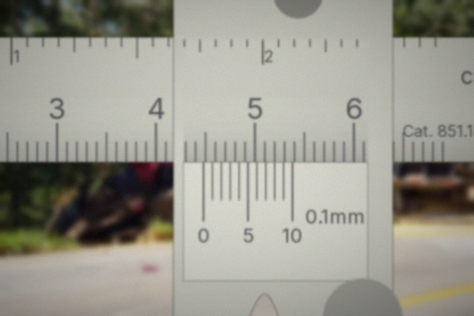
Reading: 44.8mm
